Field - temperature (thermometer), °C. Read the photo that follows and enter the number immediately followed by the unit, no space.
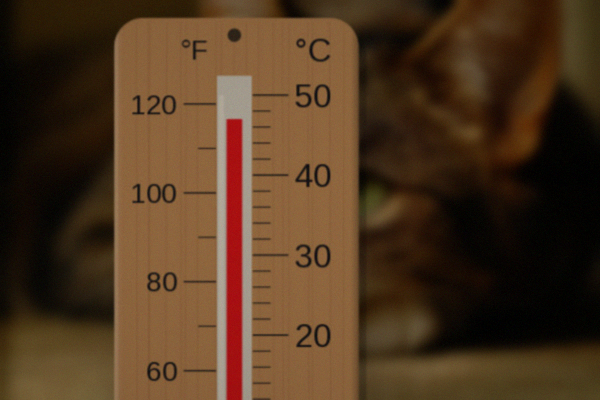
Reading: 47°C
